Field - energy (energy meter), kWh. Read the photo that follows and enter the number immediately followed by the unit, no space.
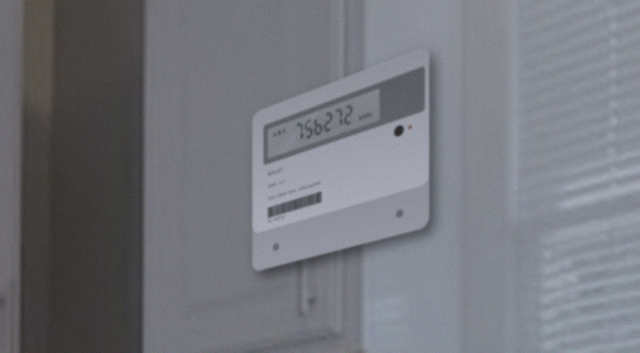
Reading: 756272kWh
